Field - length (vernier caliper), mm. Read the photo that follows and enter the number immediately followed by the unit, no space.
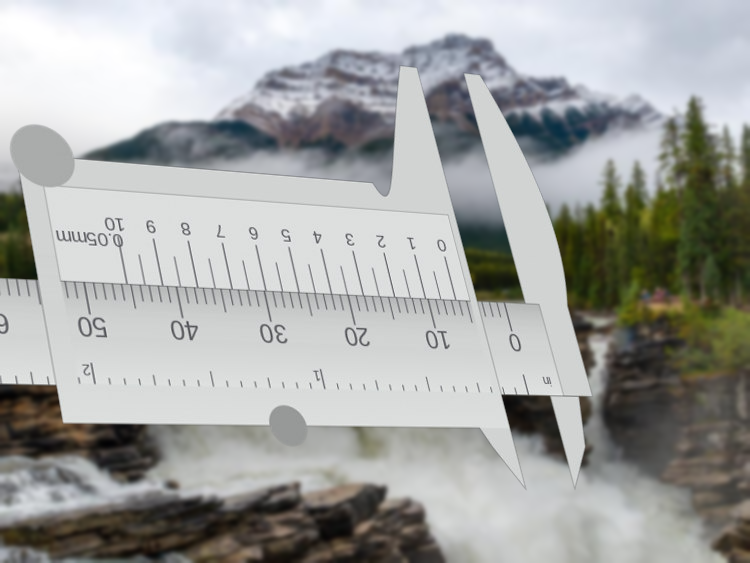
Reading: 6.4mm
